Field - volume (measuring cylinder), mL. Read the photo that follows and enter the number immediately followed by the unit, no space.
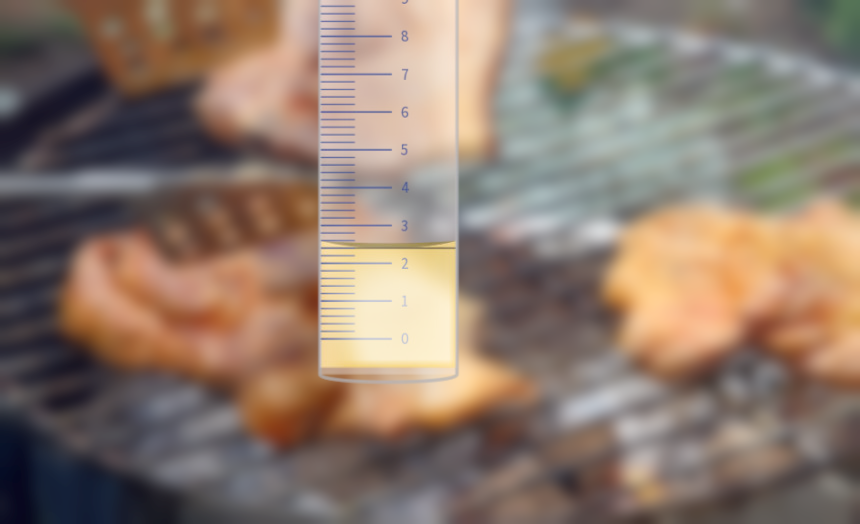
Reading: 2.4mL
